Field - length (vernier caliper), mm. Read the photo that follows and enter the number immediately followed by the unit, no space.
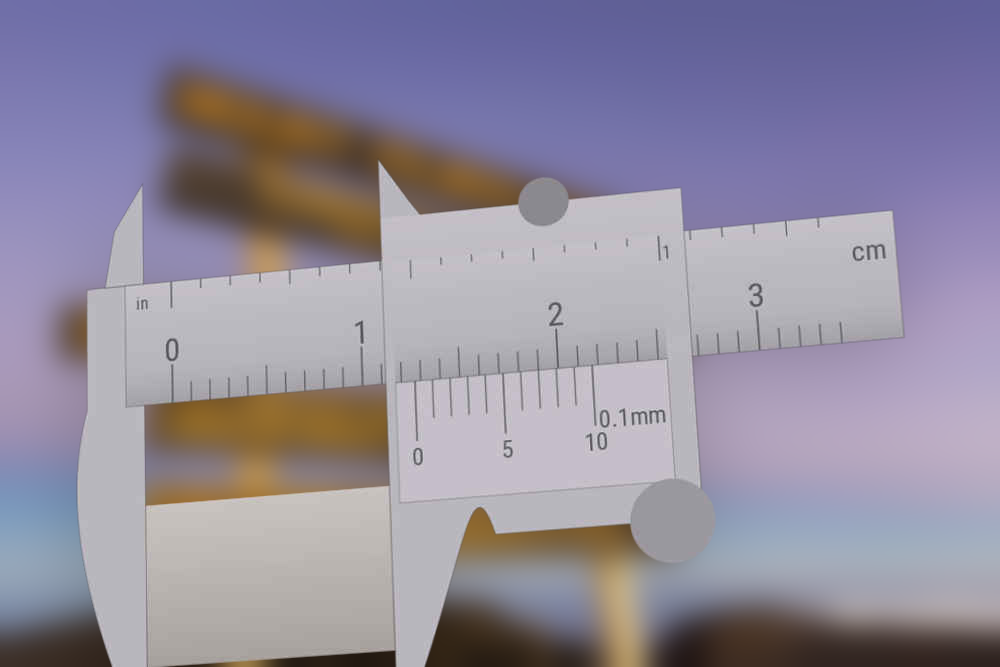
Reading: 12.7mm
